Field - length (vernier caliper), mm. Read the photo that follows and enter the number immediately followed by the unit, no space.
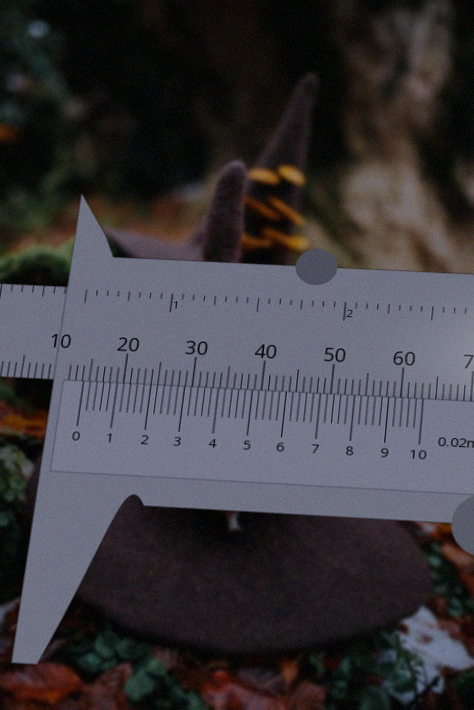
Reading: 14.2mm
